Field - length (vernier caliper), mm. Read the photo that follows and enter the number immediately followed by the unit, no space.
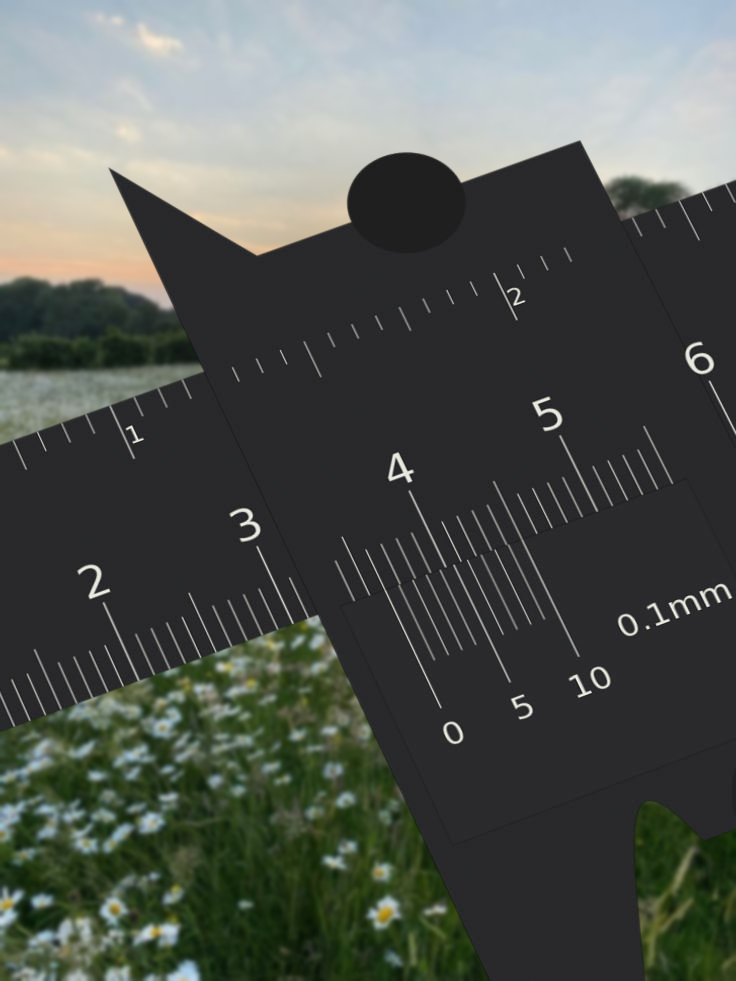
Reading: 36.0mm
